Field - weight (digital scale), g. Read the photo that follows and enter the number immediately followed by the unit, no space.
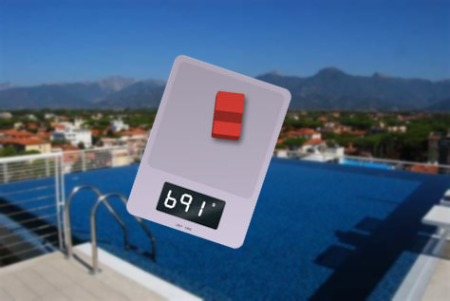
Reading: 691g
